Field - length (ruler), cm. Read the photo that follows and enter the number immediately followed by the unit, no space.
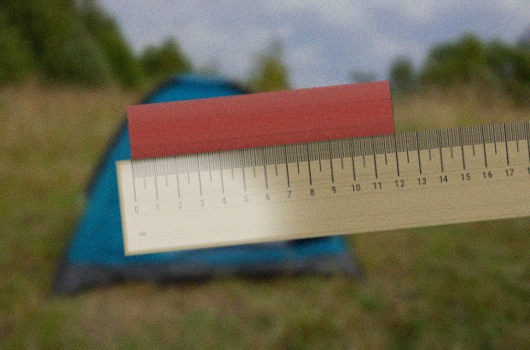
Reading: 12cm
